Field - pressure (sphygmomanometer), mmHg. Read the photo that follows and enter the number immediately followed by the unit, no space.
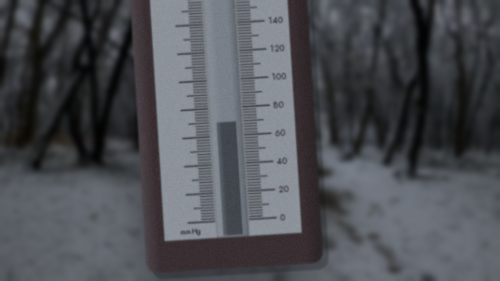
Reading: 70mmHg
